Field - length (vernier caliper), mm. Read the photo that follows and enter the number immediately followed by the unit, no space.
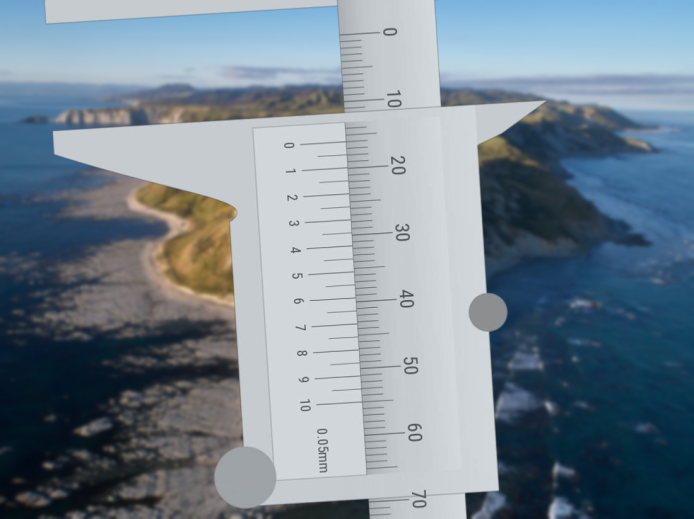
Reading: 16.0mm
